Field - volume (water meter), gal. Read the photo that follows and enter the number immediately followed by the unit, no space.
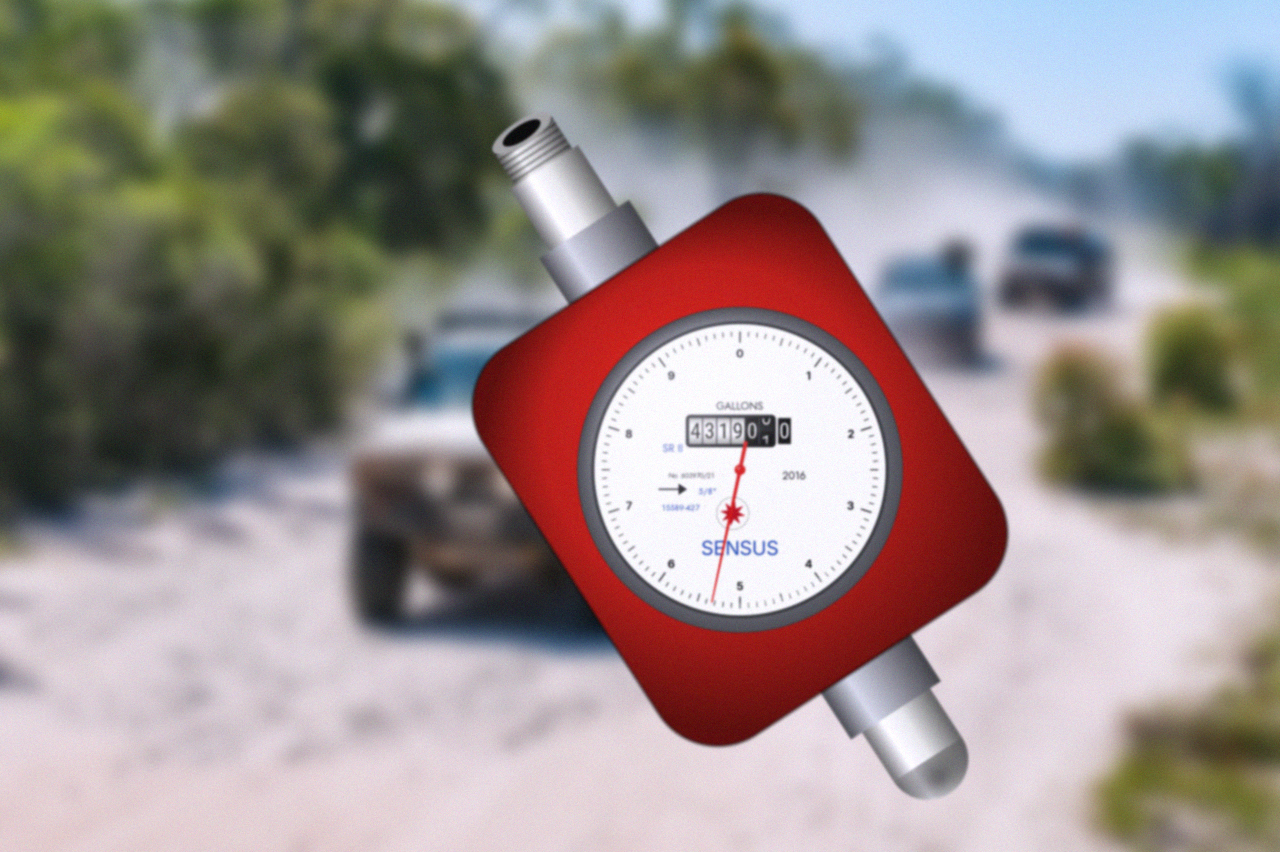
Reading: 4319005.3gal
